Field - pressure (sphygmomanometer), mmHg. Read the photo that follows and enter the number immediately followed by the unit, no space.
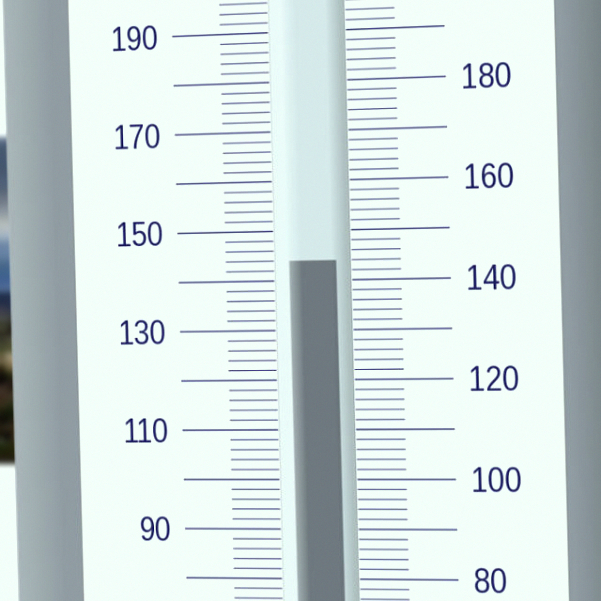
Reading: 144mmHg
